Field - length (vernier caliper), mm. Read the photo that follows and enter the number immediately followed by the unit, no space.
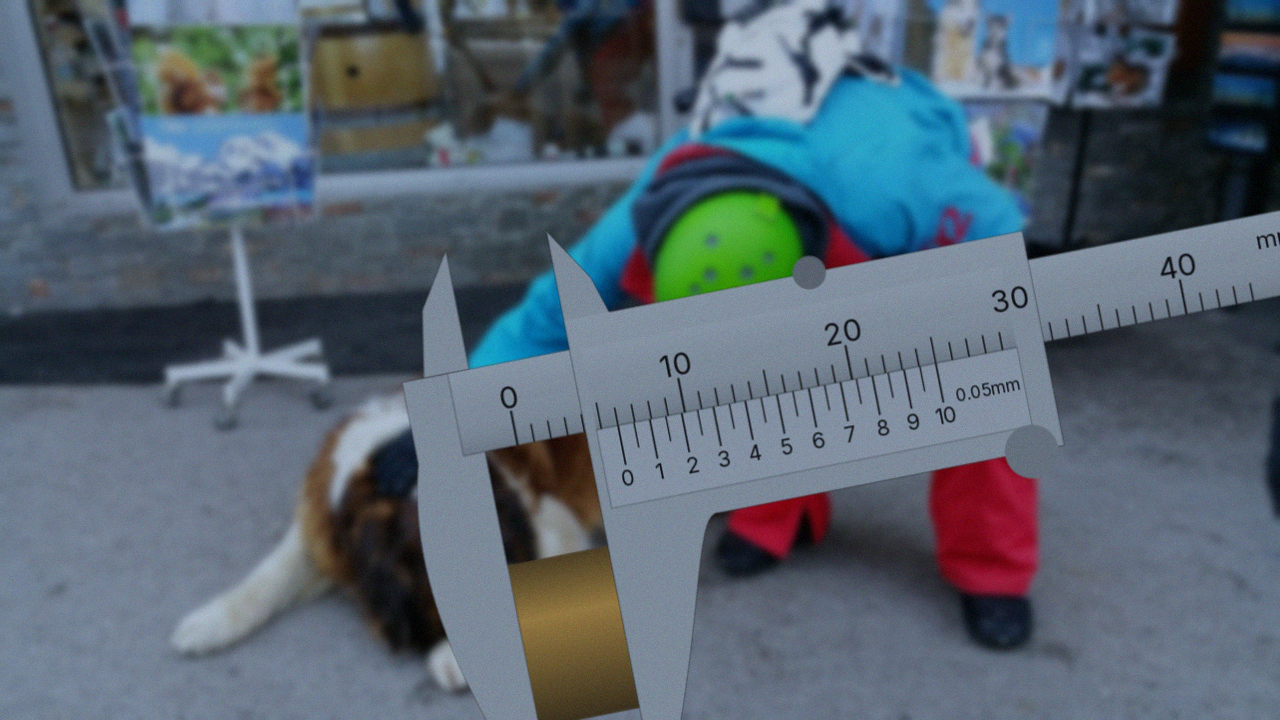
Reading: 6.0mm
